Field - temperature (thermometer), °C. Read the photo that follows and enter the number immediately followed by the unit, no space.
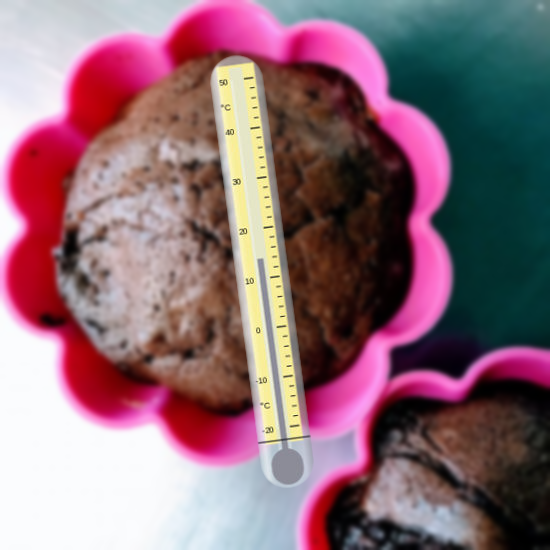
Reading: 14°C
